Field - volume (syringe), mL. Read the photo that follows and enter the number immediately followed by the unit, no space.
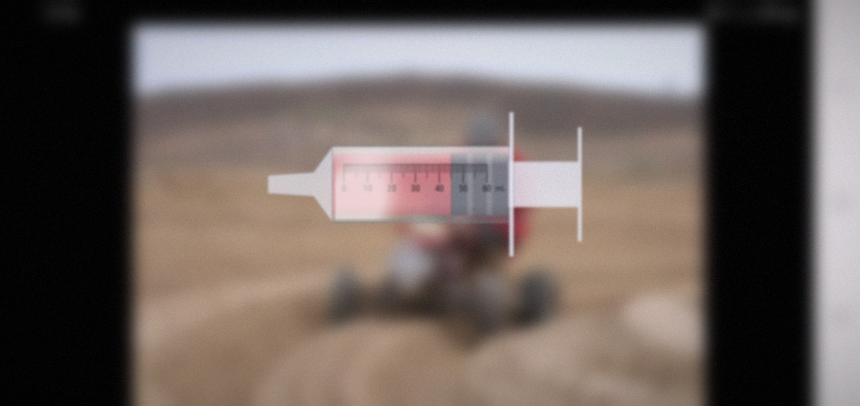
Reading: 45mL
